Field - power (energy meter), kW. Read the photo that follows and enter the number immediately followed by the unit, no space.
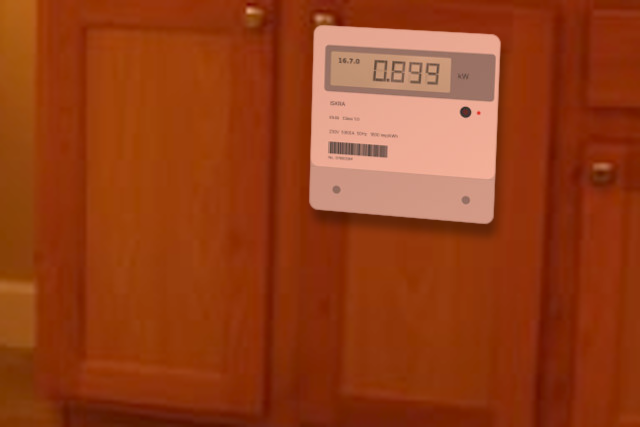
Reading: 0.899kW
